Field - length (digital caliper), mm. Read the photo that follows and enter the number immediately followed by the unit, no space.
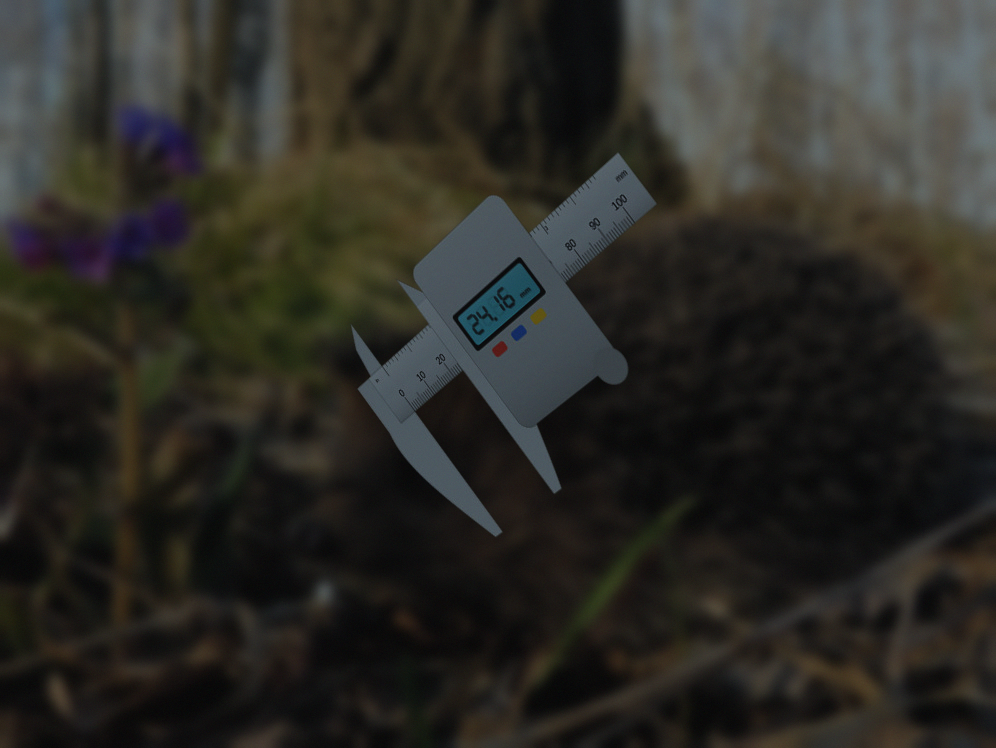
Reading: 24.16mm
